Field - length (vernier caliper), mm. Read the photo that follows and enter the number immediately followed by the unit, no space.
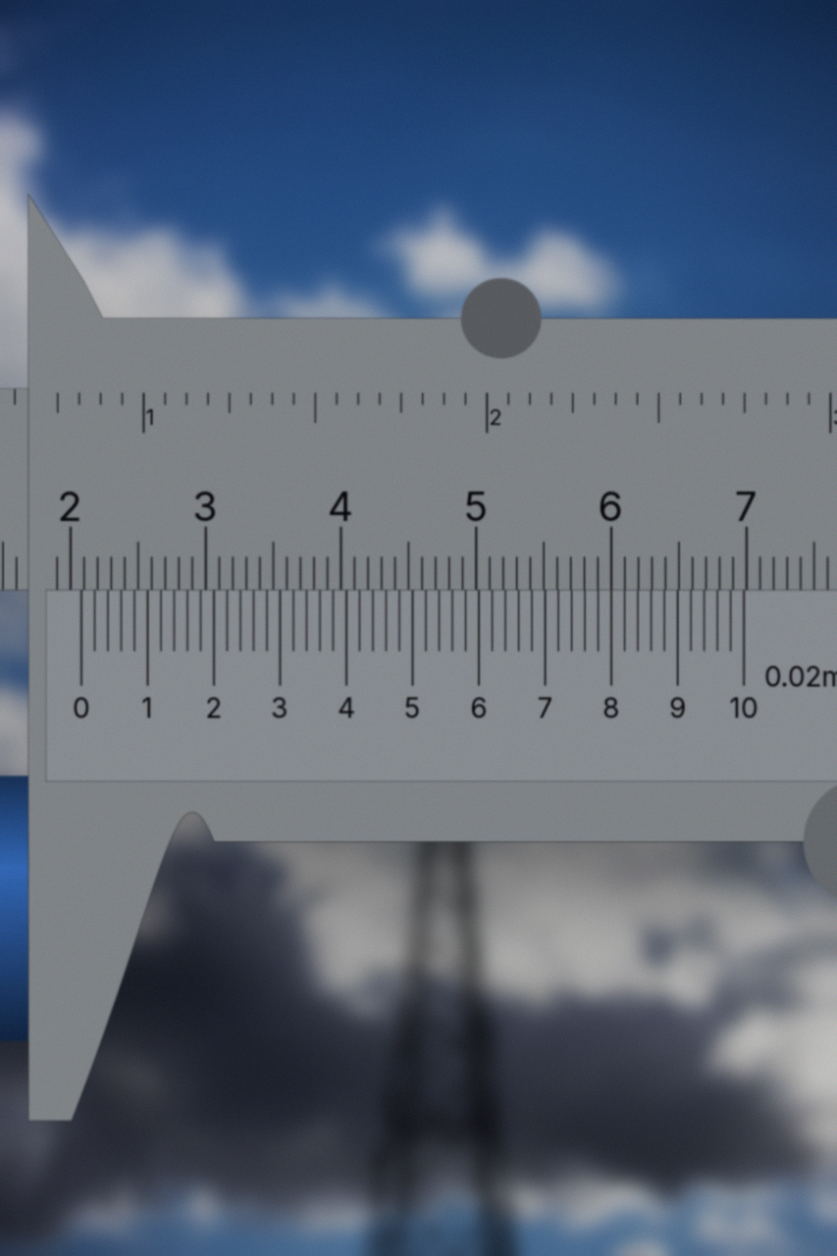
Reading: 20.8mm
